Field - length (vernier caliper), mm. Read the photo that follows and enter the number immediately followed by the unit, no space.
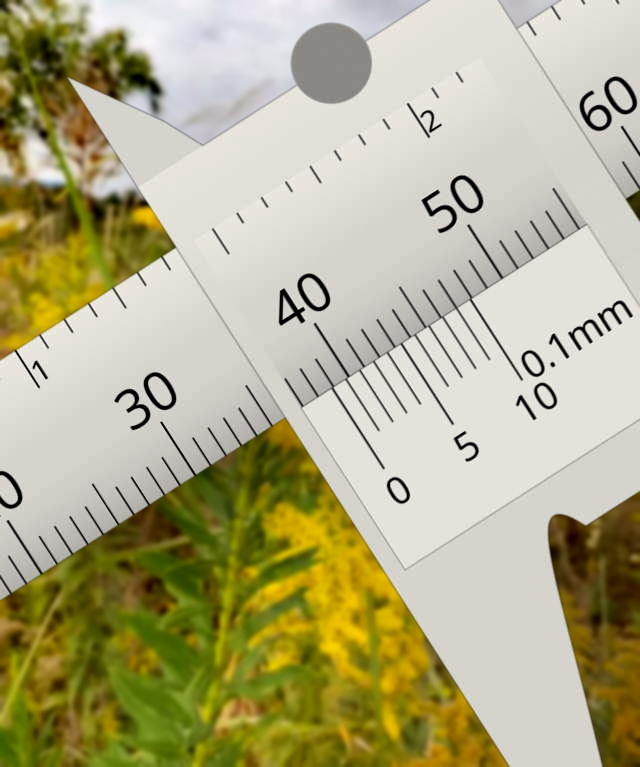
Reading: 38.9mm
